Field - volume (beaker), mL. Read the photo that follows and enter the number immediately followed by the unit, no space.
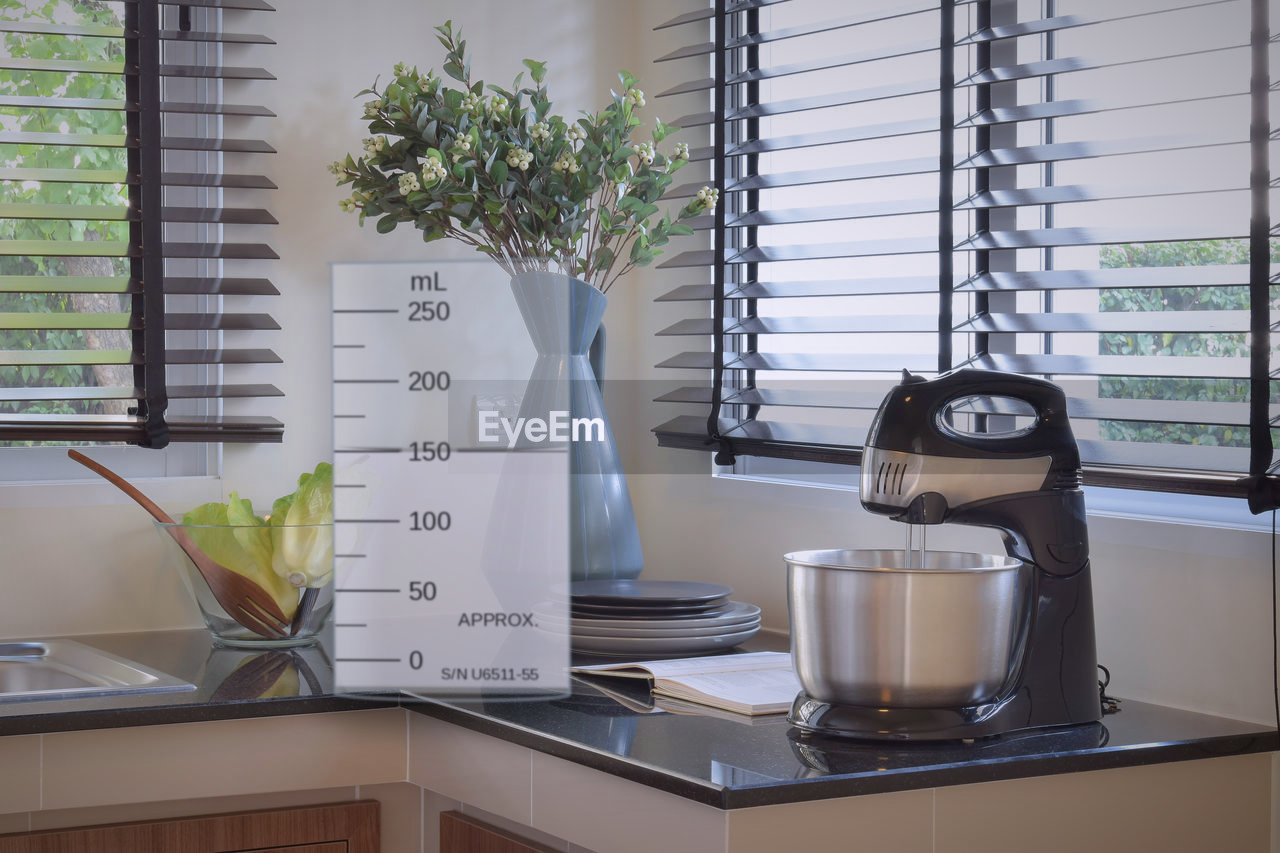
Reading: 150mL
